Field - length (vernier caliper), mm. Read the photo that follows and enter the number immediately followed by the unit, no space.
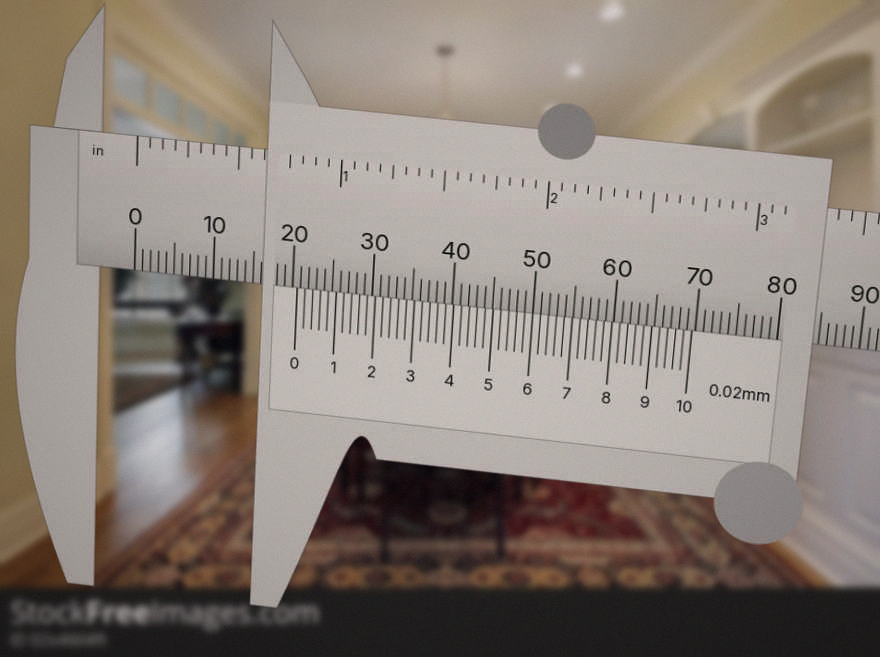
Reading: 20.6mm
